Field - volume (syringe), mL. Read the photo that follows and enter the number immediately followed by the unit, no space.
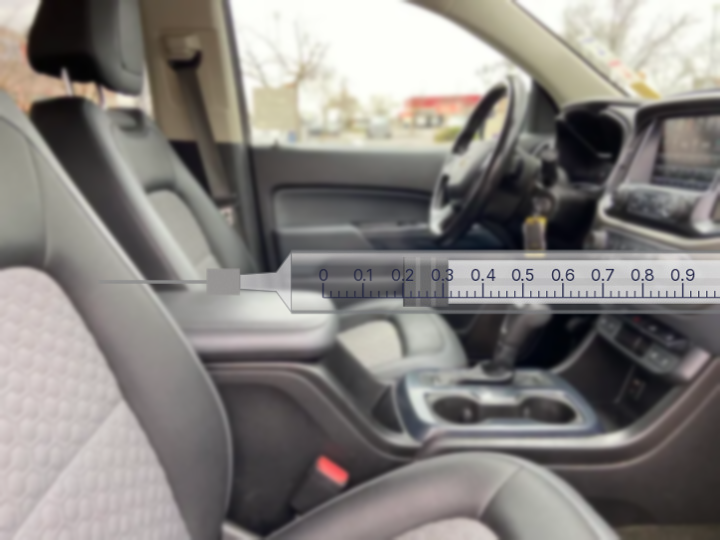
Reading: 0.2mL
